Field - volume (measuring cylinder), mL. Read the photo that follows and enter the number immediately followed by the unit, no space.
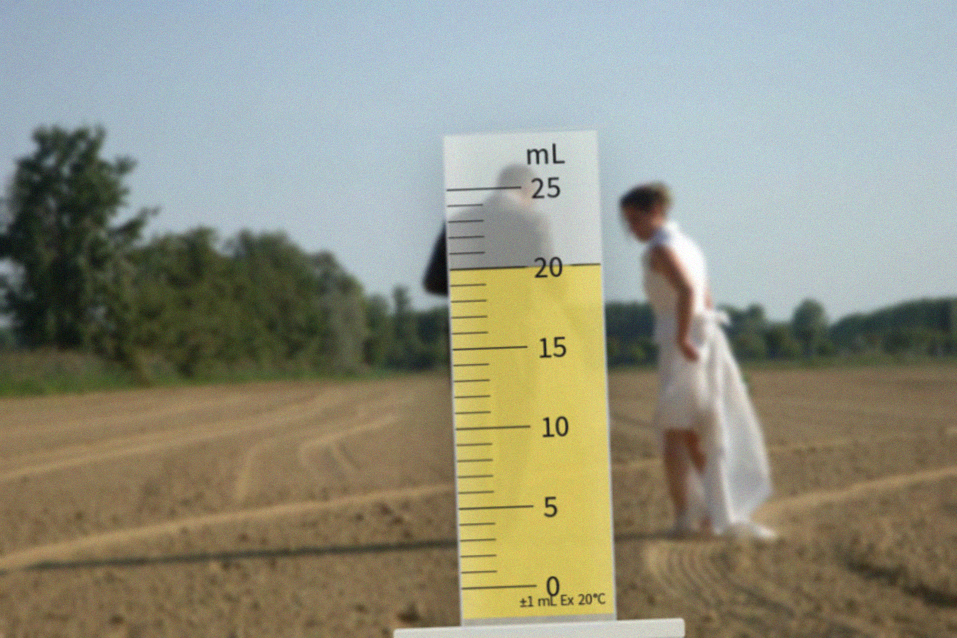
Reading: 20mL
